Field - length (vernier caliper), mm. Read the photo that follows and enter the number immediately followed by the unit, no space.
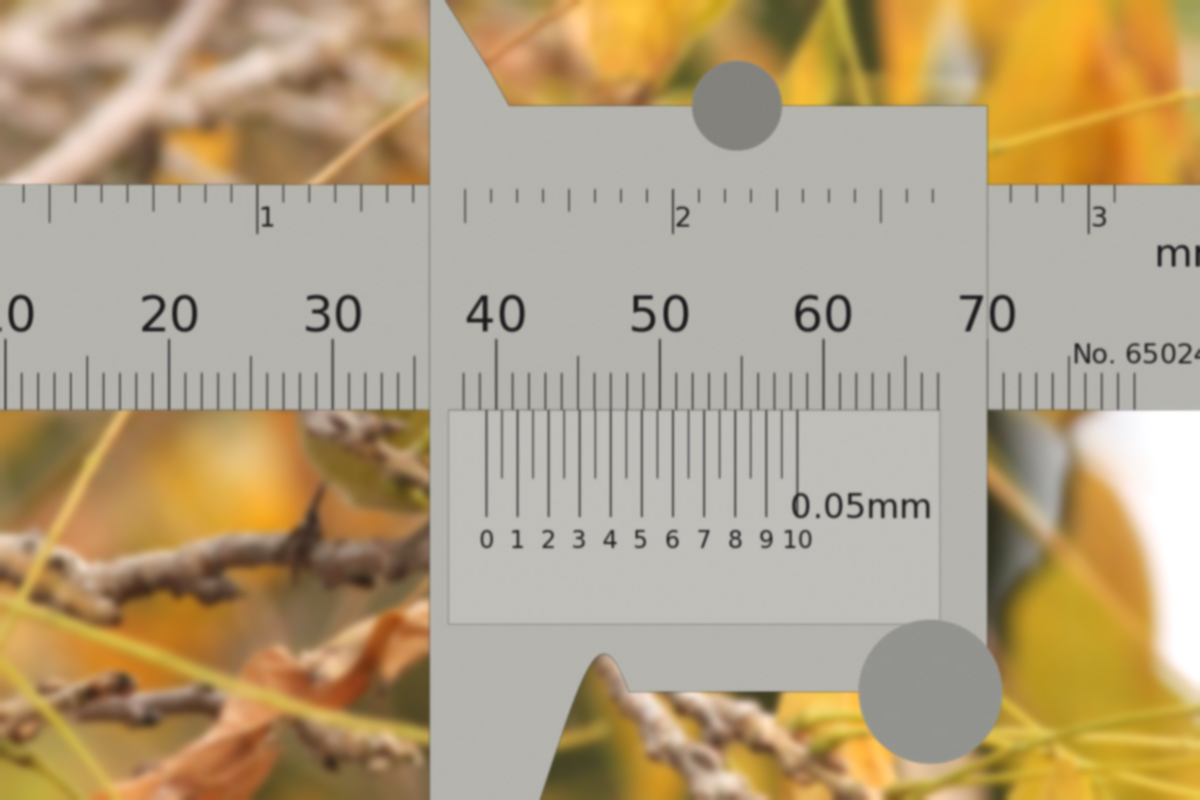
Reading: 39.4mm
